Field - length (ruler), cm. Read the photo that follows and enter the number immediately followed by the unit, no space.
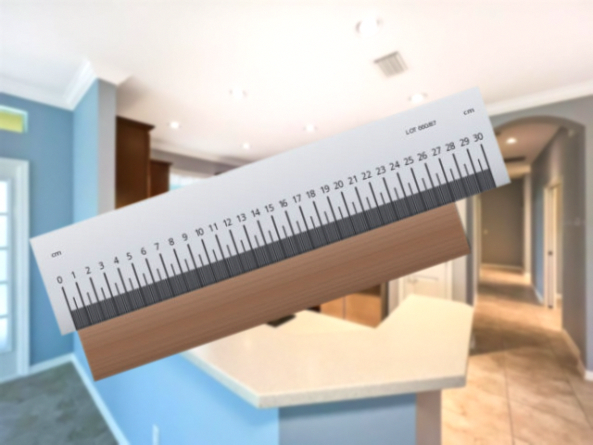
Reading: 27cm
